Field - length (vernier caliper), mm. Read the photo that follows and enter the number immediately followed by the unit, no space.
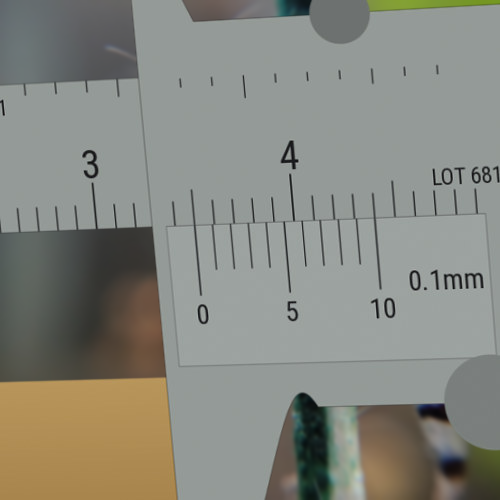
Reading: 35.0mm
